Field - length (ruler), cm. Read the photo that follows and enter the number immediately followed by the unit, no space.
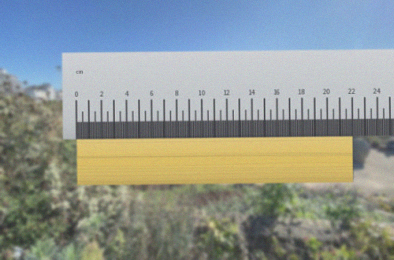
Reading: 22cm
